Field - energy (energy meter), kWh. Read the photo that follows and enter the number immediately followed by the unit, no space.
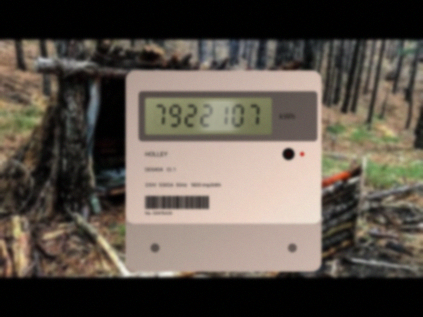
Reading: 7922107kWh
